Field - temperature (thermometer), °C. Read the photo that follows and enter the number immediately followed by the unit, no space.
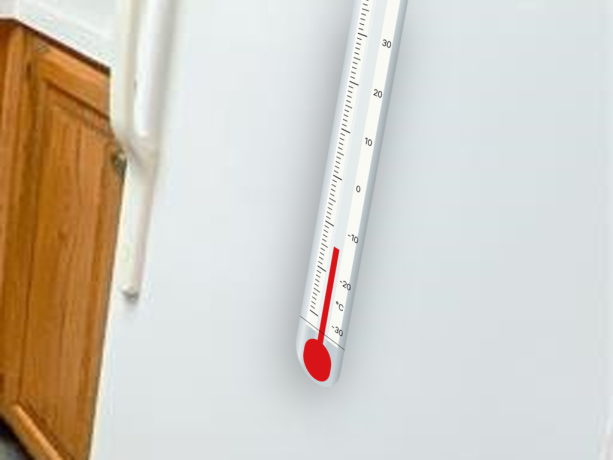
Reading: -14°C
